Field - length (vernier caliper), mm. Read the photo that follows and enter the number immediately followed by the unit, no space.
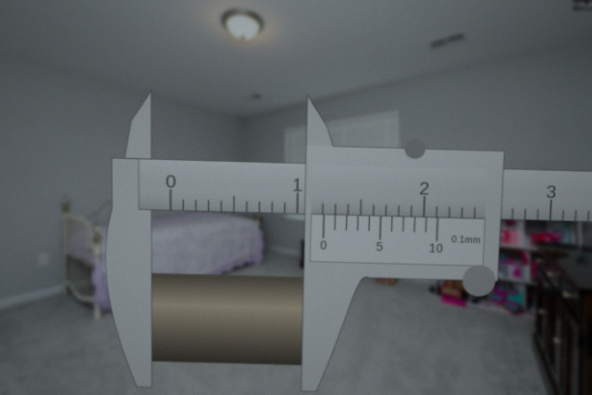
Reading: 12.1mm
